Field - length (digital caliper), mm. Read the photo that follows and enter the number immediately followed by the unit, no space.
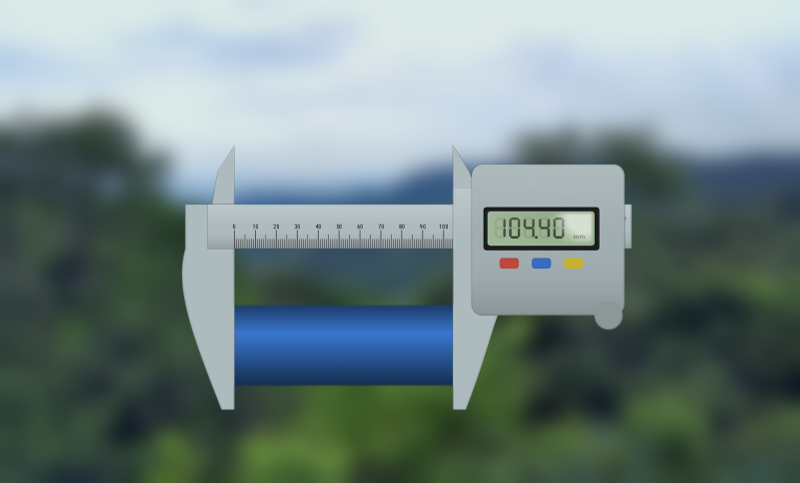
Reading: 104.40mm
